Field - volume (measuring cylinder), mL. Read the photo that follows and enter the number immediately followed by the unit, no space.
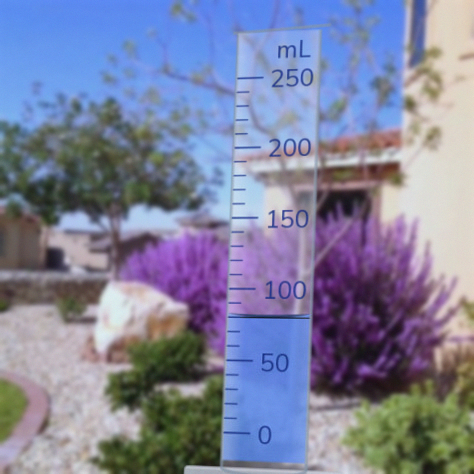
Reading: 80mL
